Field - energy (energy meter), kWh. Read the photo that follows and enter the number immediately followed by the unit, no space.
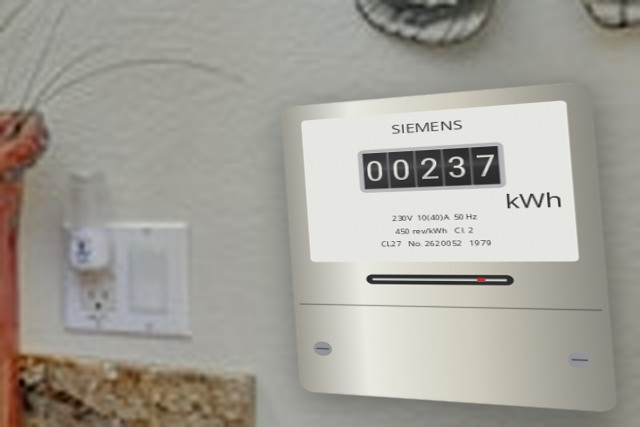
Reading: 237kWh
